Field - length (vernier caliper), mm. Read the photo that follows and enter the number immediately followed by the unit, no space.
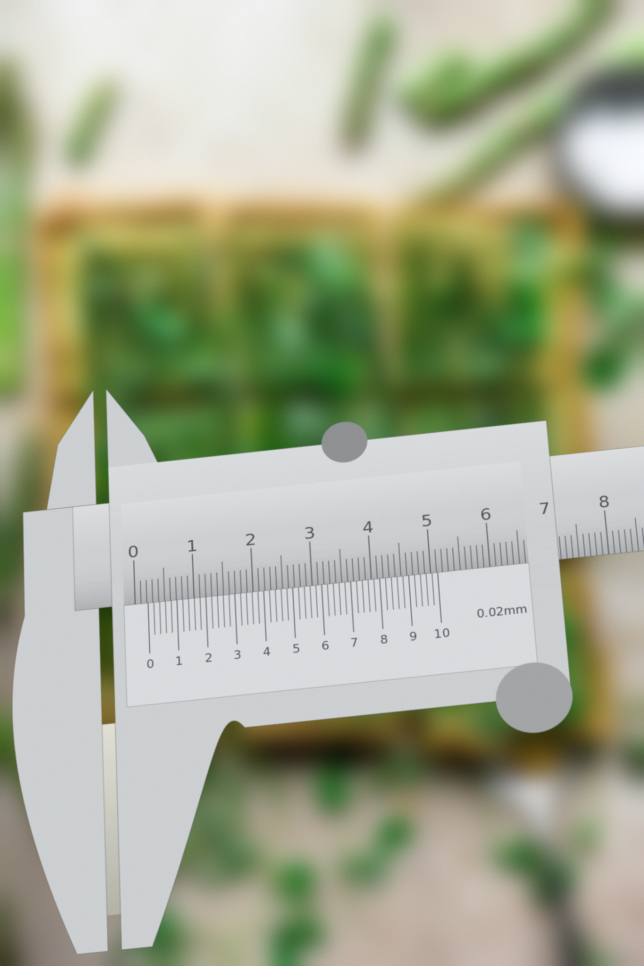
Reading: 2.2mm
